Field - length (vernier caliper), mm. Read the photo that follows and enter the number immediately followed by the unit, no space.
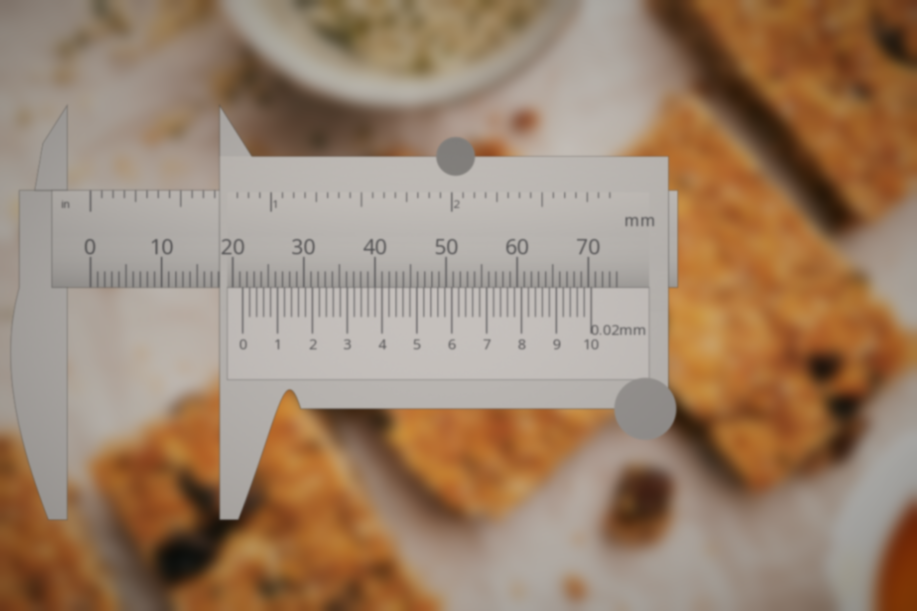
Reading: 21.4mm
